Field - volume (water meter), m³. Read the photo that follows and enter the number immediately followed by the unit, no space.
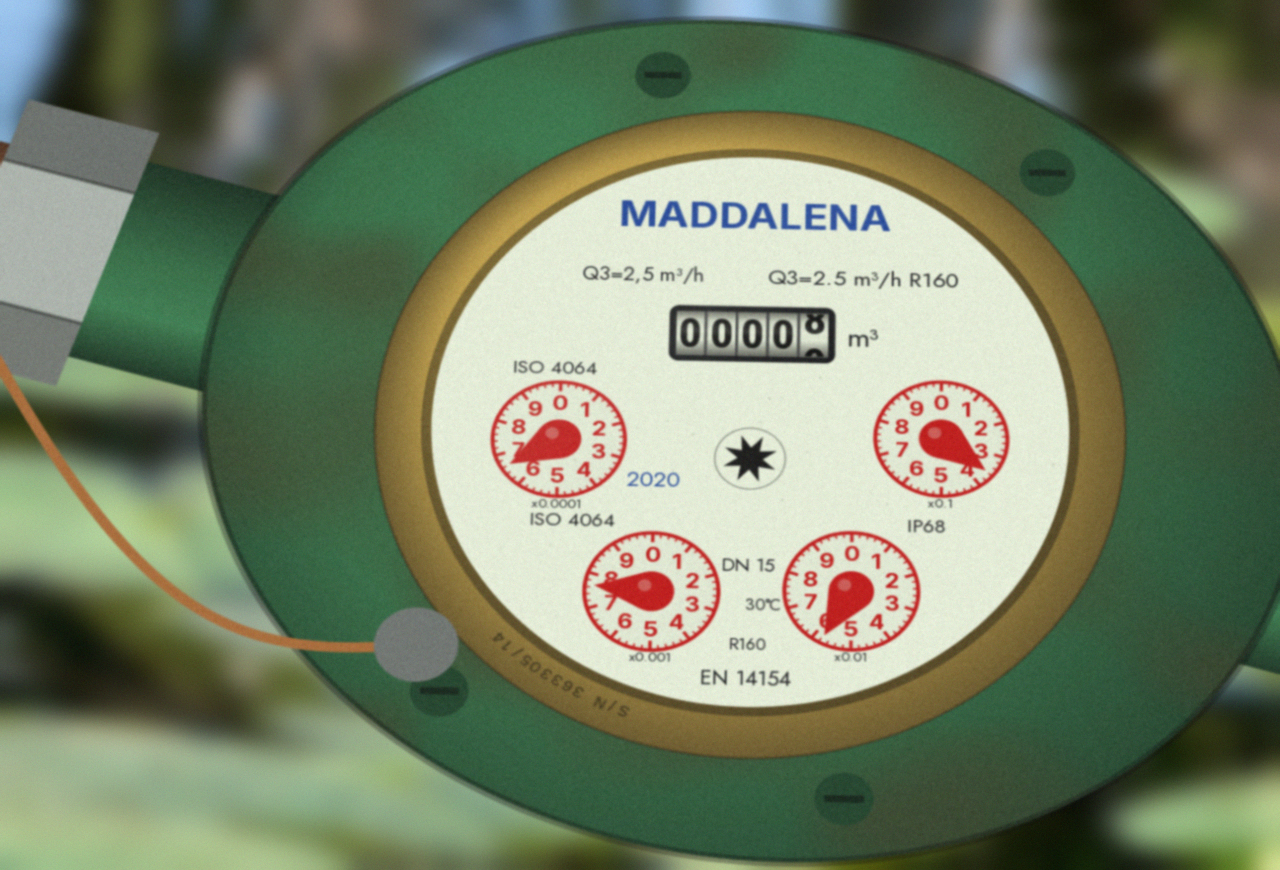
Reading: 8.3576m³
